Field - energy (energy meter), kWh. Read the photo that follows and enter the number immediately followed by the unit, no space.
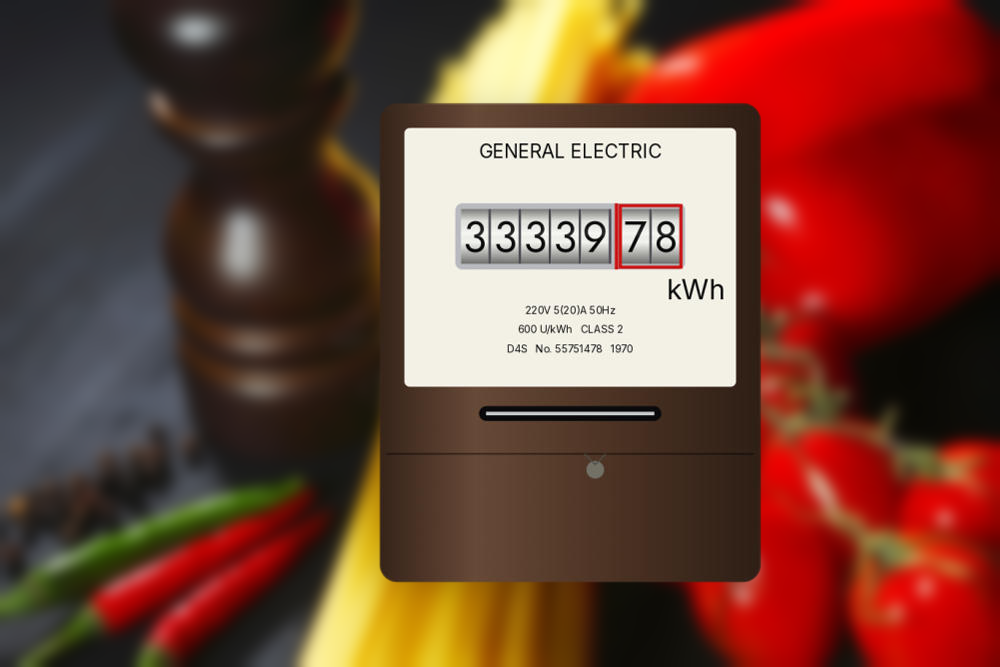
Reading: 33339.78kWh
